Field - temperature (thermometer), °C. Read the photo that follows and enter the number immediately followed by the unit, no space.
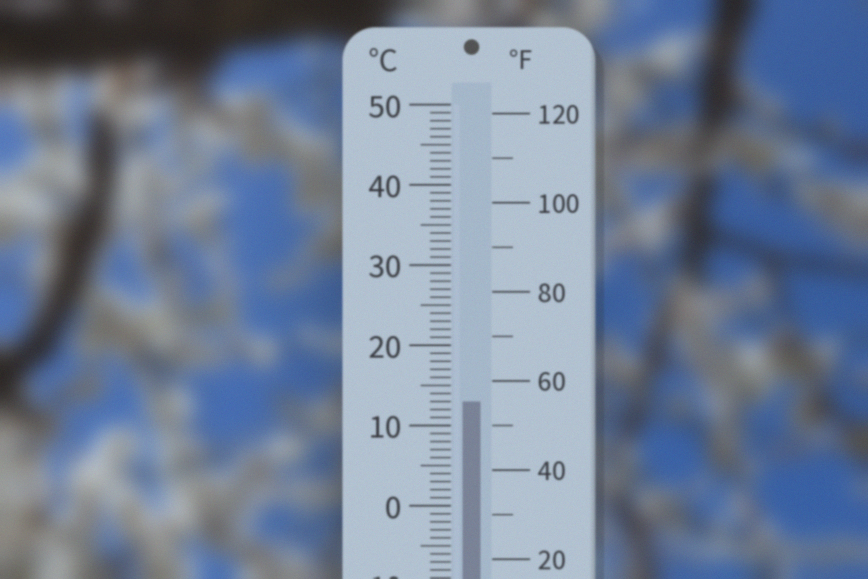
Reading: 13°C
